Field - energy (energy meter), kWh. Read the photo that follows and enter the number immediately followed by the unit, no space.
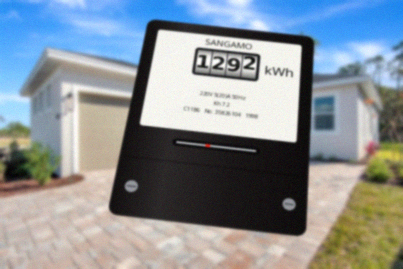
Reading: 1292kWh
